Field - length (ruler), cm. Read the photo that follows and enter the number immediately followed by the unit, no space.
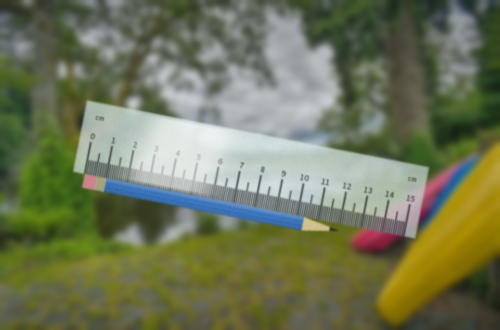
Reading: 12cm
